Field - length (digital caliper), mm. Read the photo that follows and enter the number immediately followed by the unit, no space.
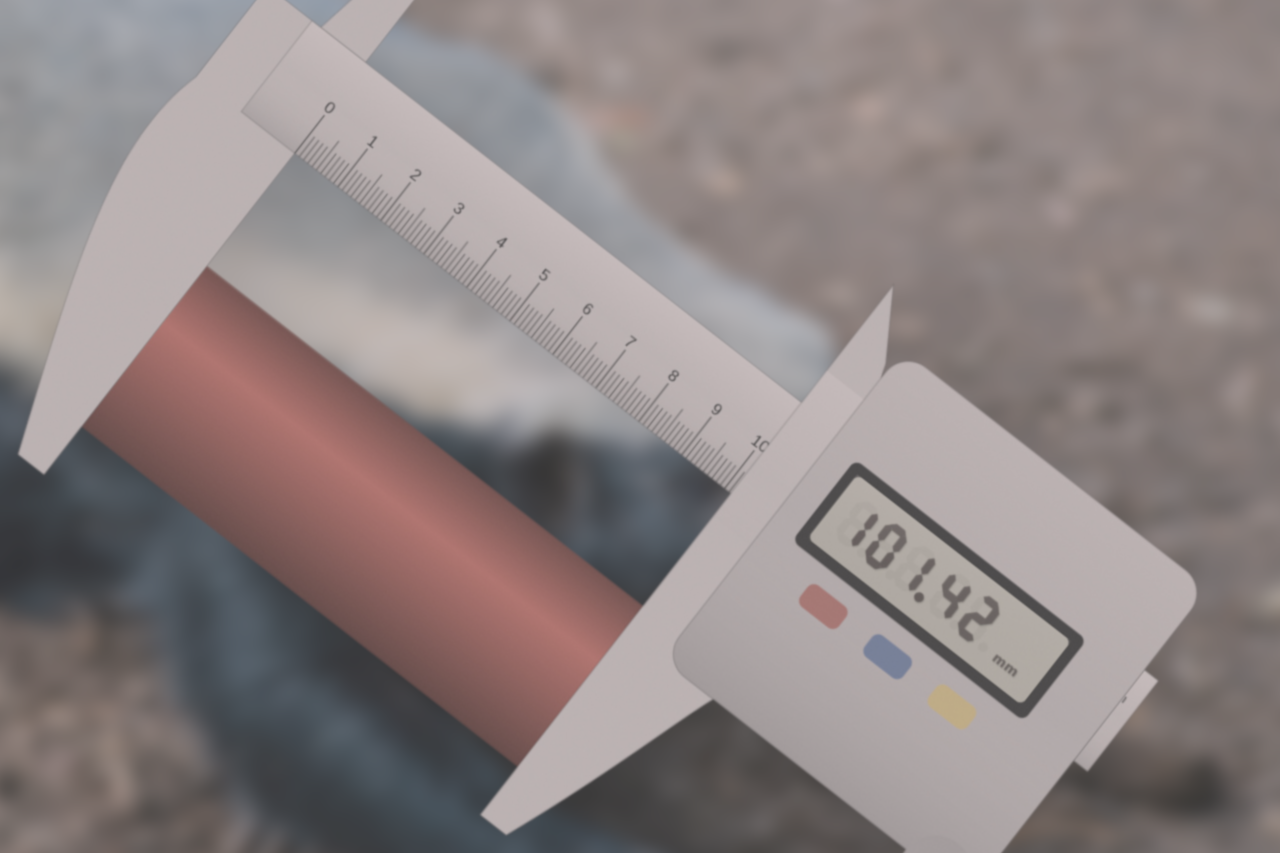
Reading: 101.42mm
